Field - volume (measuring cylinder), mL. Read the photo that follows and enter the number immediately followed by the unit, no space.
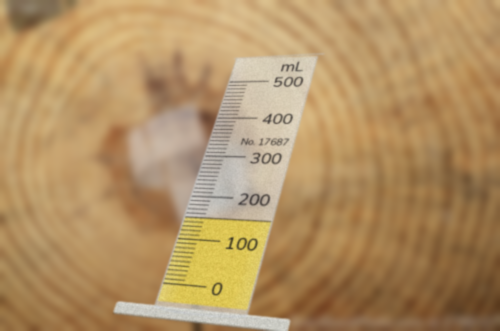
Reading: 150mL
